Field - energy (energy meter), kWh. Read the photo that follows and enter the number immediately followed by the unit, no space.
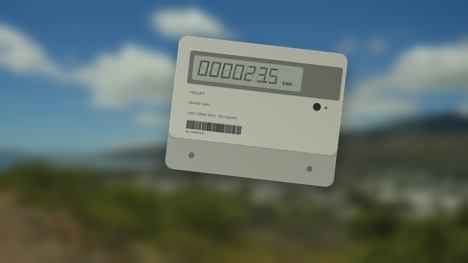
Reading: 23.5kWh
